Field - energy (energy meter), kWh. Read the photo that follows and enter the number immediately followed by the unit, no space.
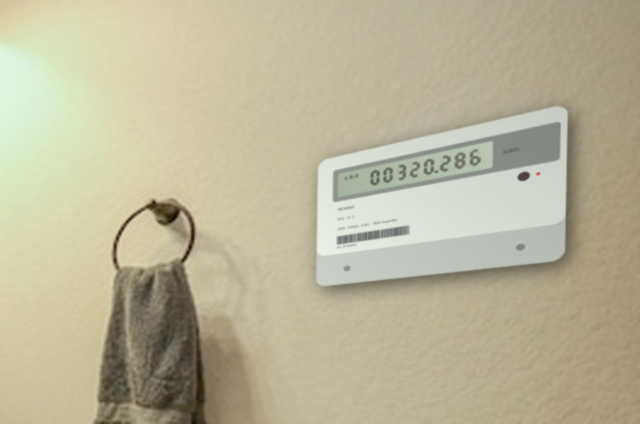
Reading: 320.286kWh
